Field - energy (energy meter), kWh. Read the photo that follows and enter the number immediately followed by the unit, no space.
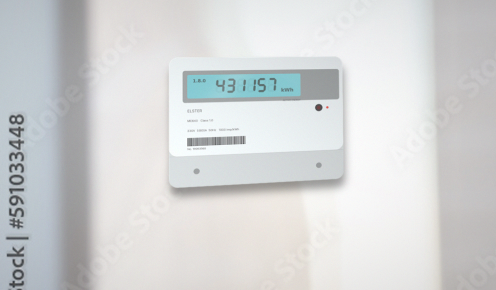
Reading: 431157kWh
